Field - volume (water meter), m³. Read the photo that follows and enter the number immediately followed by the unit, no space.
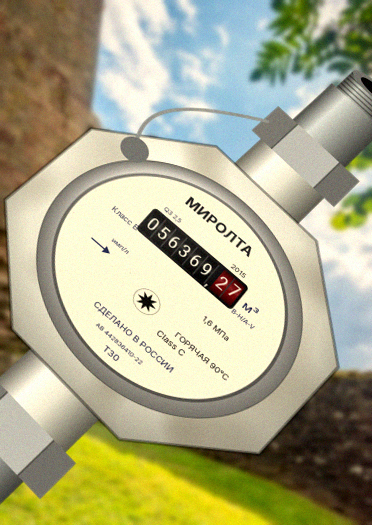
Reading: 56369.27m³
